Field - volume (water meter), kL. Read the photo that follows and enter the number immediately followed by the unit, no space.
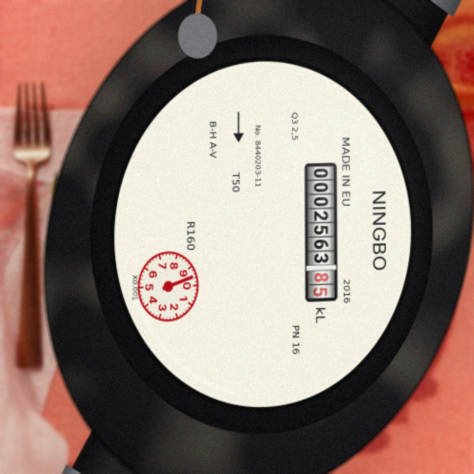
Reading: 2563.849kL
